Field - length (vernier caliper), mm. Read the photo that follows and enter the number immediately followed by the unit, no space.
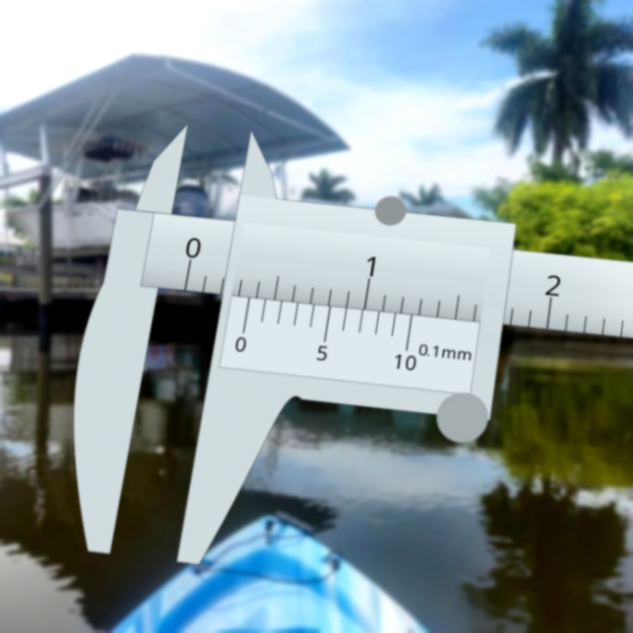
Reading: 3.6mm
